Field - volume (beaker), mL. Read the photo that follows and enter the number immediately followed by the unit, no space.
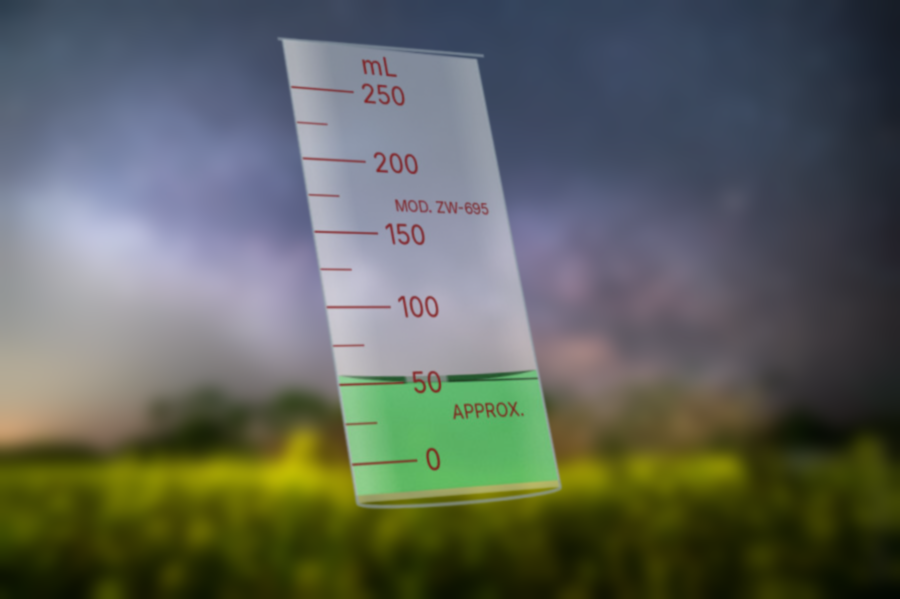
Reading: 50mL
